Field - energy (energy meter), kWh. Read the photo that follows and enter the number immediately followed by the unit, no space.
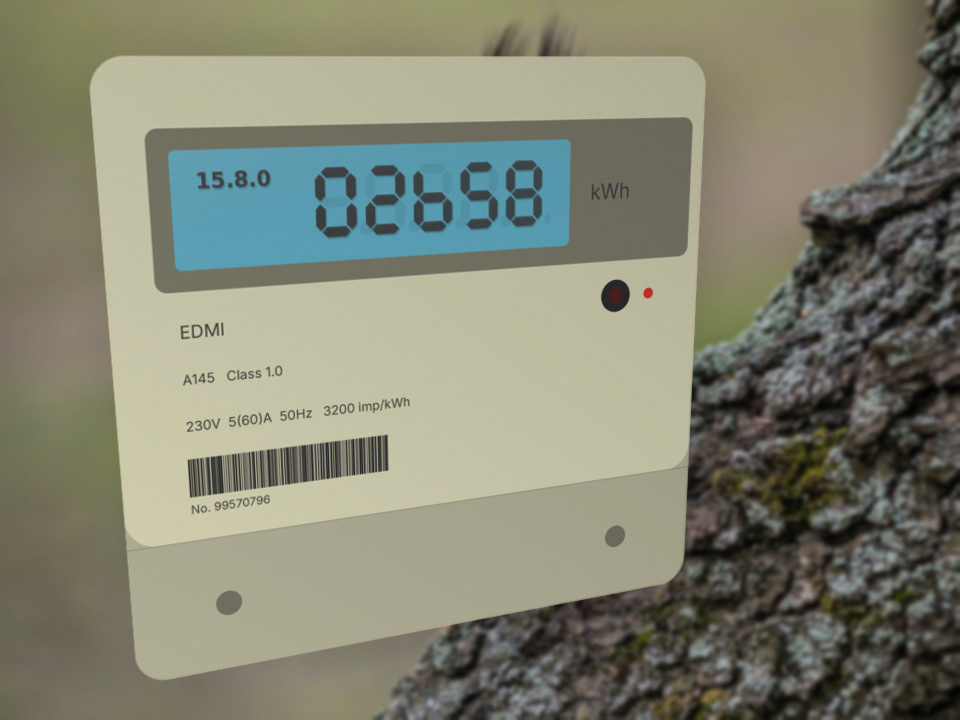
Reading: 2658kWh
